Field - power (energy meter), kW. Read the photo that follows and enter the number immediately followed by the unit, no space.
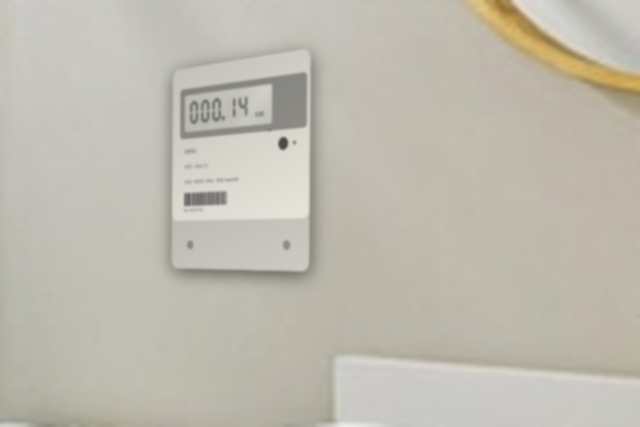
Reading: 0.14kW
